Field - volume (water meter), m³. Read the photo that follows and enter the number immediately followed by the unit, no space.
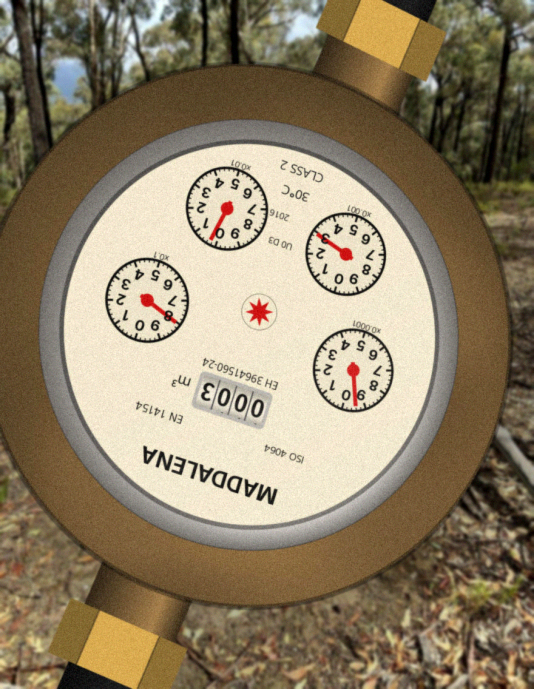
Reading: 3.8029m³
